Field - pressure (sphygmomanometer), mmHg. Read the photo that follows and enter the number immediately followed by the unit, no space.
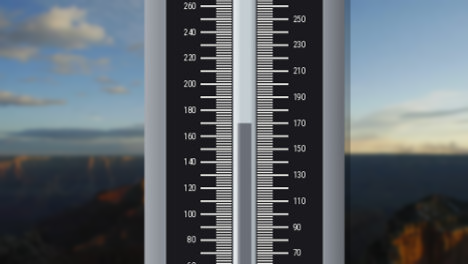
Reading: 170mmHg
